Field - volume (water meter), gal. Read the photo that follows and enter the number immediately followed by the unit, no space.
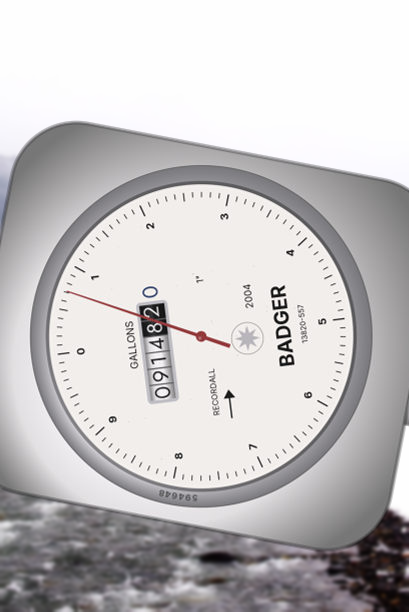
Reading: 914820.7gal
